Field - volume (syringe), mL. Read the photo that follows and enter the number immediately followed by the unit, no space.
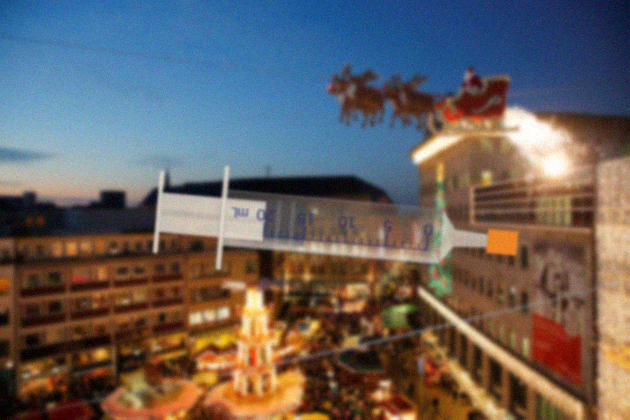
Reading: 15mL
